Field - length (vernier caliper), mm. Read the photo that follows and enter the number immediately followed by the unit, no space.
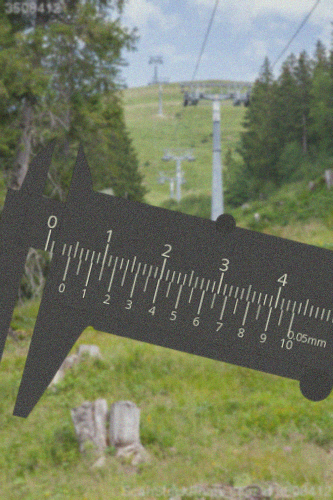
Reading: 4.2mm
